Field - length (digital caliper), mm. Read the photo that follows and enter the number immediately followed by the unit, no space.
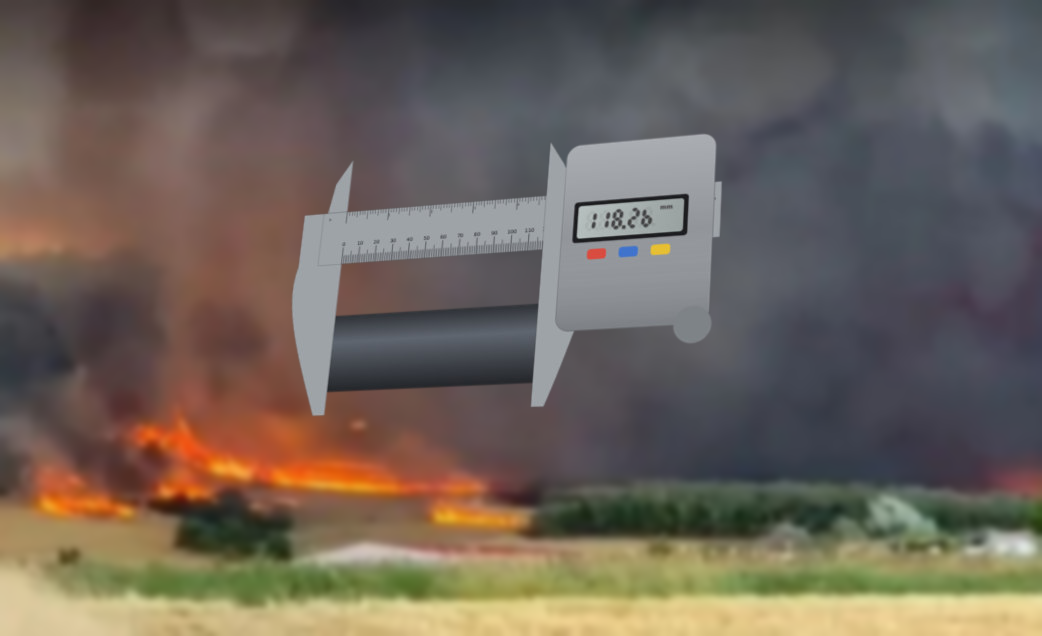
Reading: 118.26mm
